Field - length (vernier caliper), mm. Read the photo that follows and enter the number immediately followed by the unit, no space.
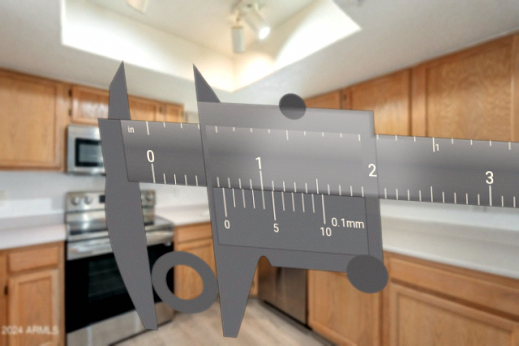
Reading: 6.4mm
